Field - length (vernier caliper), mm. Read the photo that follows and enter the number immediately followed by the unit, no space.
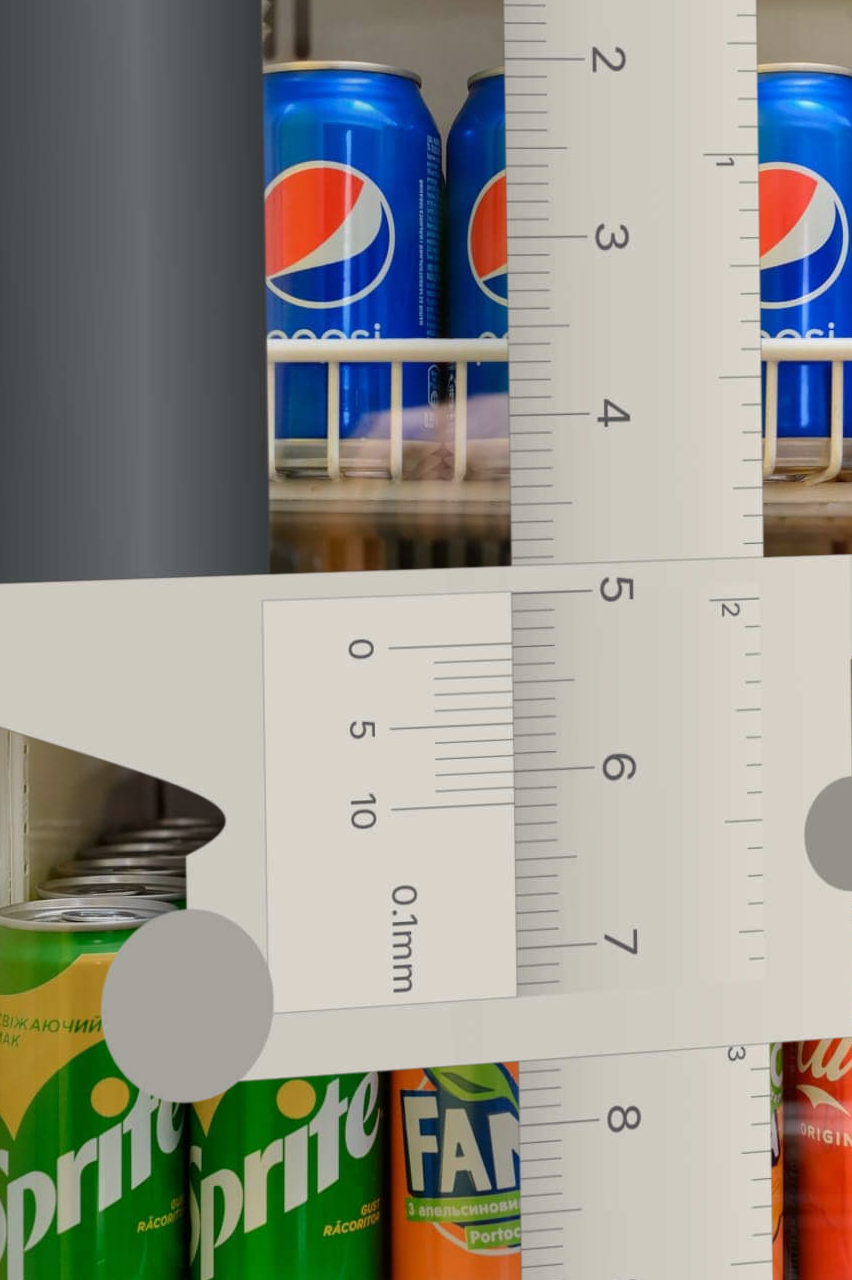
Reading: 52.8mm
